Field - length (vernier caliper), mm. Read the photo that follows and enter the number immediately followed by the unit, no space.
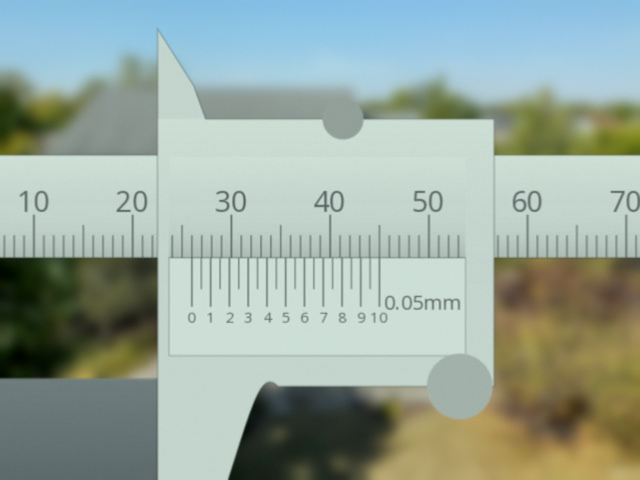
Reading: 26.0mm
